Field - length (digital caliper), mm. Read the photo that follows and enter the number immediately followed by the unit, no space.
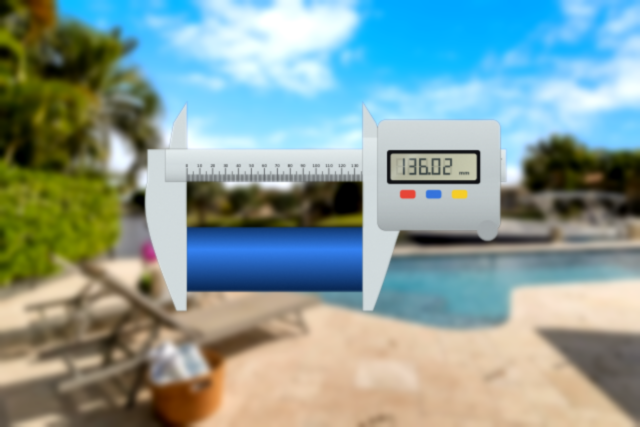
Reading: 136.02mm
